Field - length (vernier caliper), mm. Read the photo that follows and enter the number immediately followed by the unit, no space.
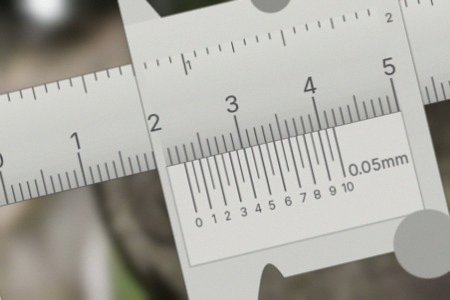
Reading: 22.6mm
